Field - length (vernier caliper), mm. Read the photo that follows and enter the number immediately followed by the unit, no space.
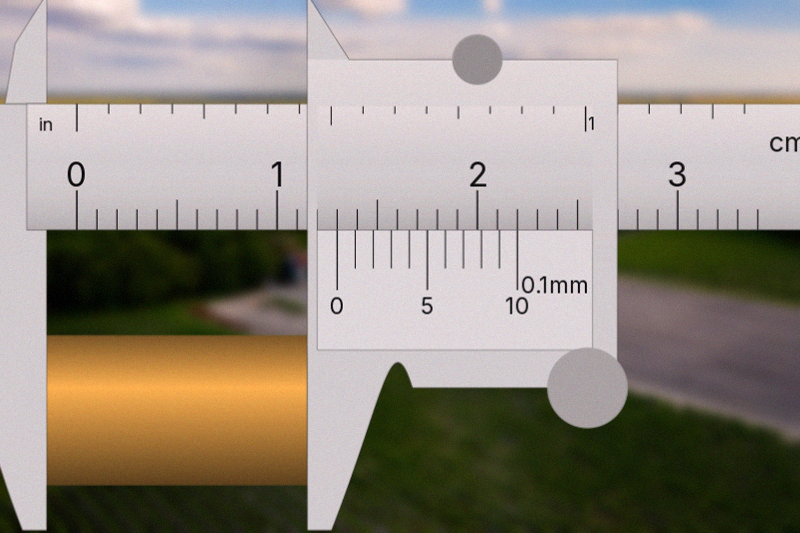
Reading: 13.0mm
